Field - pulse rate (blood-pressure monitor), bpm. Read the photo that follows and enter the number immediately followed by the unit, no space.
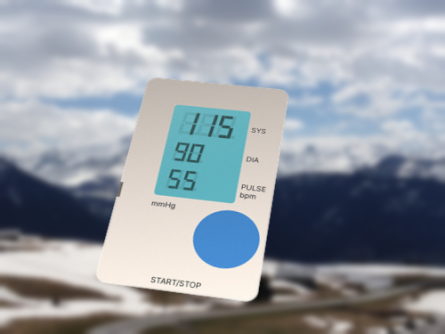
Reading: 55bpm
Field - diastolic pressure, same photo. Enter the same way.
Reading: 90mmHg
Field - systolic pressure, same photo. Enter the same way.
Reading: 115mmHg
